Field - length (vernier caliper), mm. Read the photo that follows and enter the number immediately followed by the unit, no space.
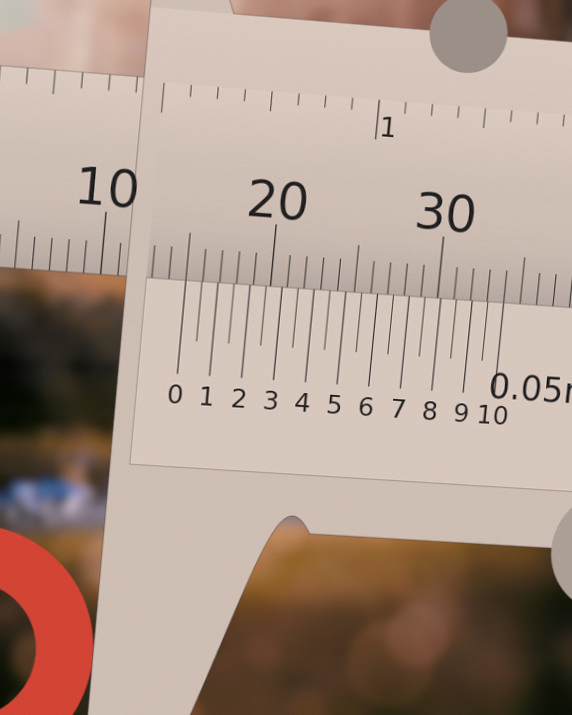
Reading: 15.0mm
